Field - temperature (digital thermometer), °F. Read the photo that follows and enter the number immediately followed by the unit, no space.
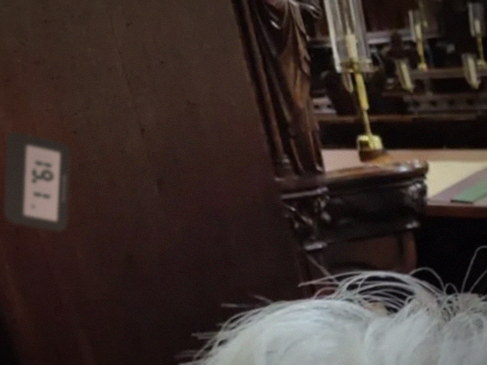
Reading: 19.1°F
